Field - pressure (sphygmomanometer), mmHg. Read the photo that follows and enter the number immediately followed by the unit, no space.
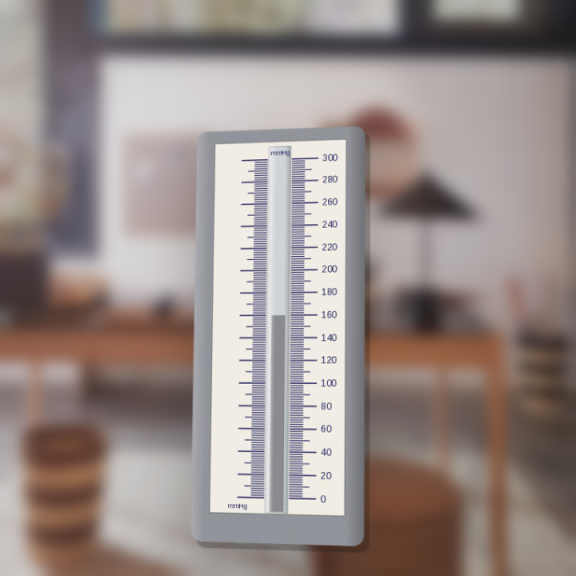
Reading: 160mmHg
